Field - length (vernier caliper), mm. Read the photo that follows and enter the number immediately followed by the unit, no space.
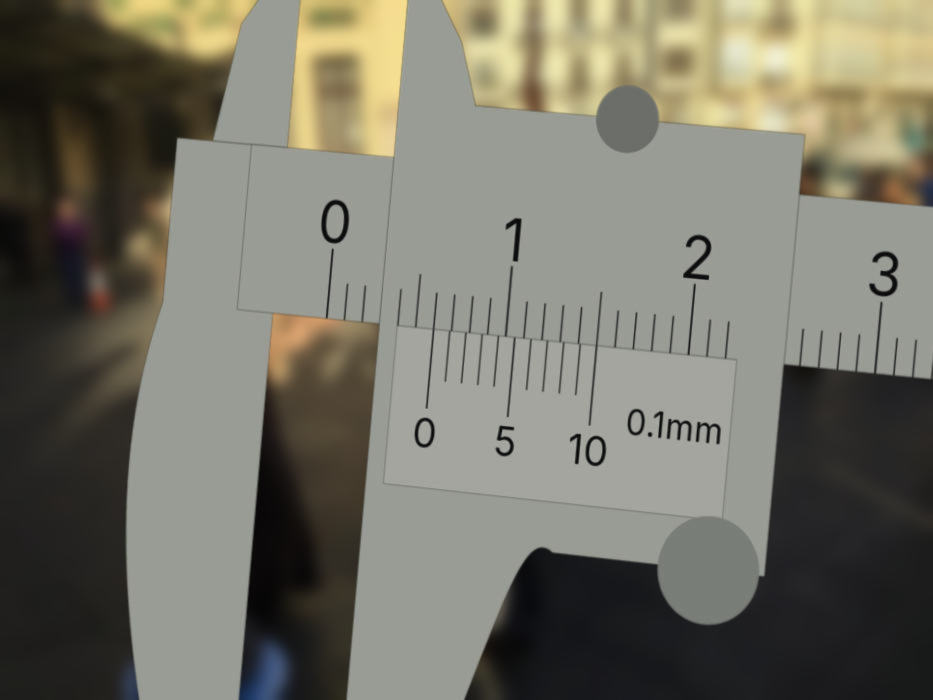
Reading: 6.0mm
